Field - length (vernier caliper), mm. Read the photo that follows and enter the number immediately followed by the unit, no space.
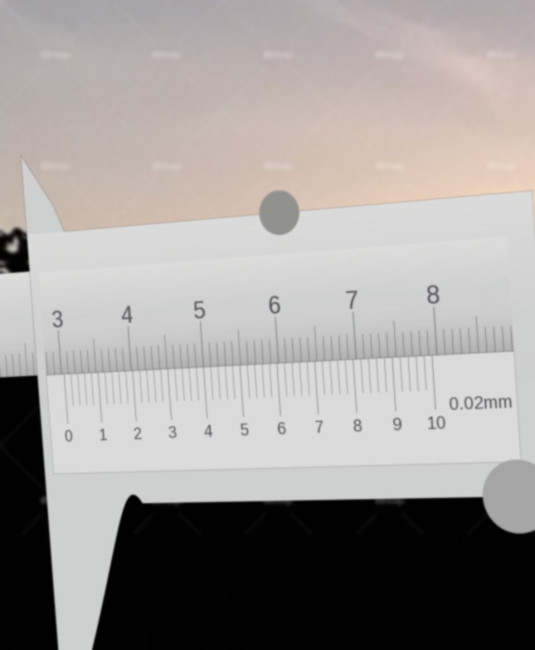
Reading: 30.4mm
